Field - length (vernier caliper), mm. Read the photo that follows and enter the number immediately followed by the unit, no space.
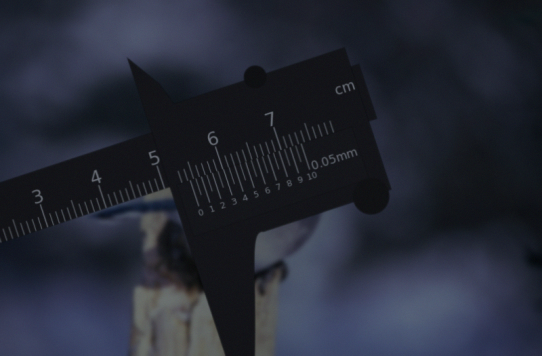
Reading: 54.4mm
